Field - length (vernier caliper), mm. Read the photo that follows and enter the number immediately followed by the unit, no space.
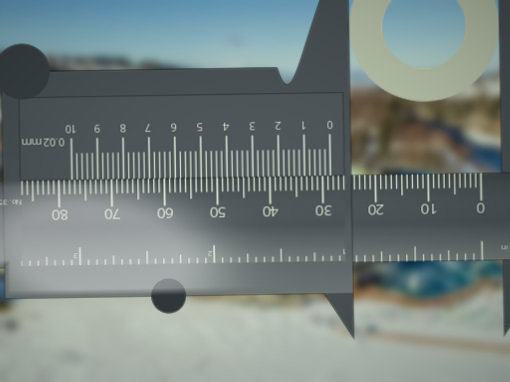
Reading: 28.5mm
